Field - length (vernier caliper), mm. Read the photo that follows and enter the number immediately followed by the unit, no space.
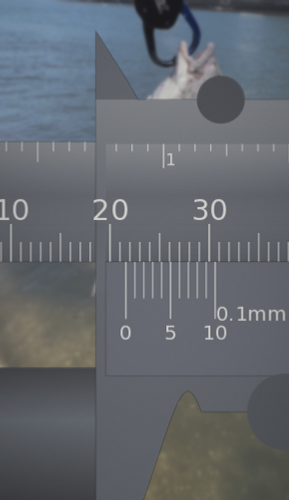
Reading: 21.6mm
